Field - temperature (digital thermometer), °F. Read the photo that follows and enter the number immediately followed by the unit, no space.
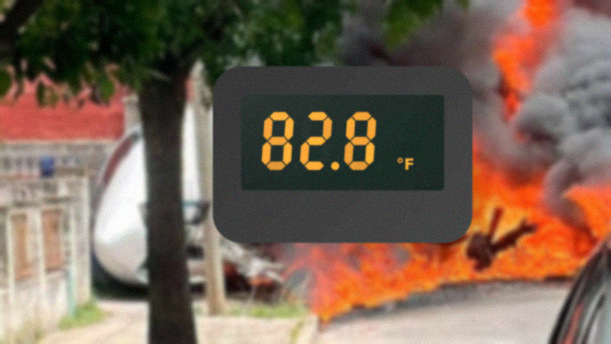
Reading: 82.8°F
